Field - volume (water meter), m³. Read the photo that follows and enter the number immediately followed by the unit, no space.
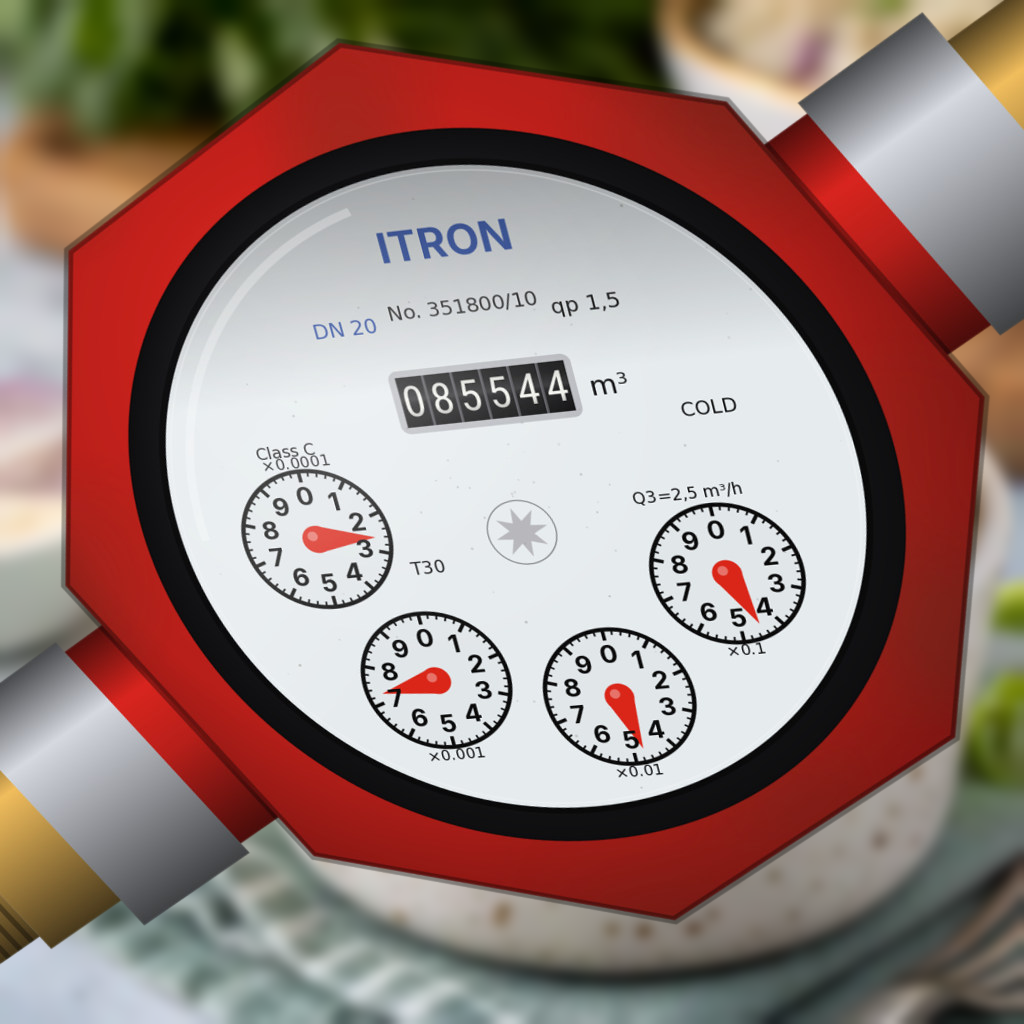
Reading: 85544.4472m³
